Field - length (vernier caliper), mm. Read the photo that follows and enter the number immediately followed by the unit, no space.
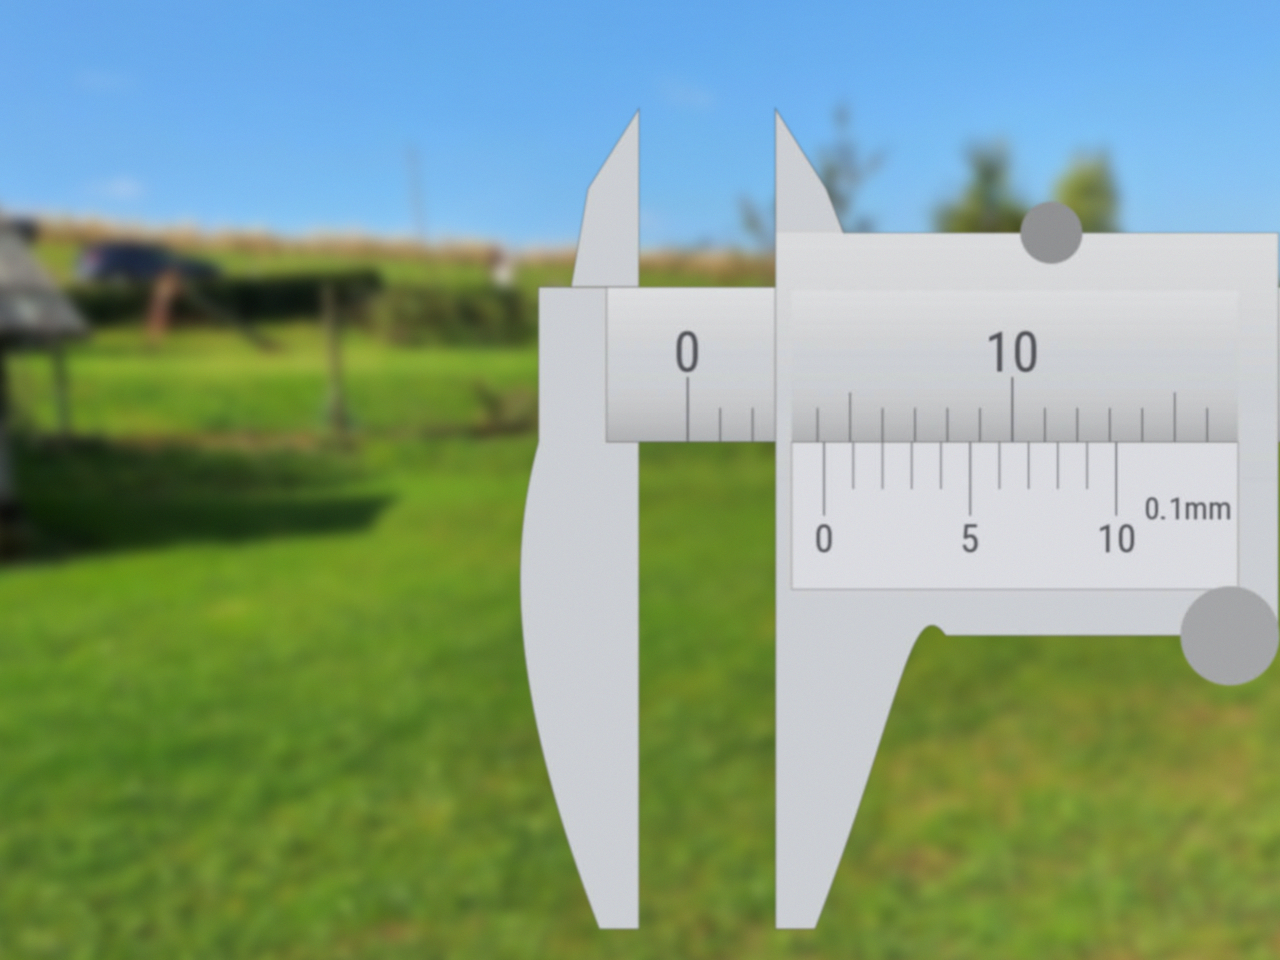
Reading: 4.2mm
